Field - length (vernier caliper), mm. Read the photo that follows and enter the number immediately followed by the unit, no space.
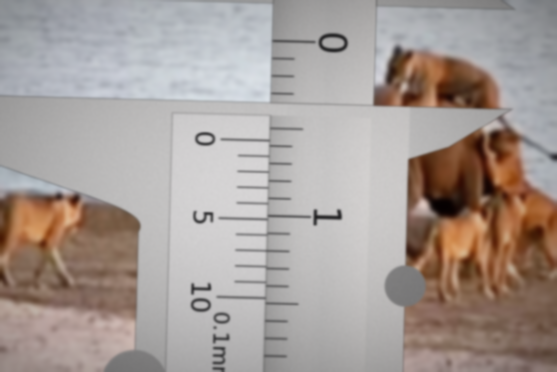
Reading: 5.7mm
